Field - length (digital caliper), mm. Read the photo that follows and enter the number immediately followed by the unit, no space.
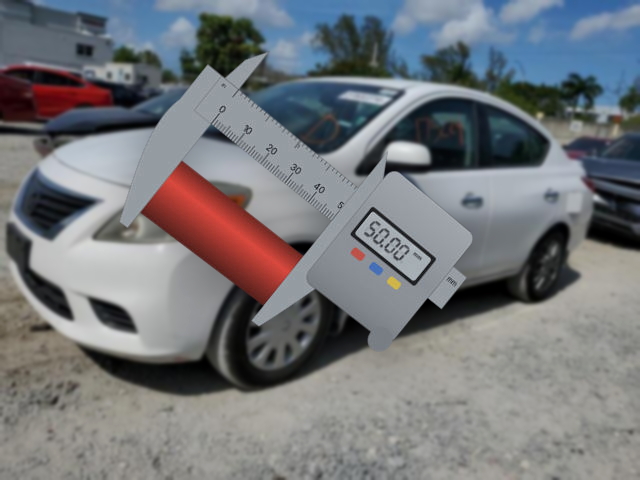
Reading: 50.00mm
